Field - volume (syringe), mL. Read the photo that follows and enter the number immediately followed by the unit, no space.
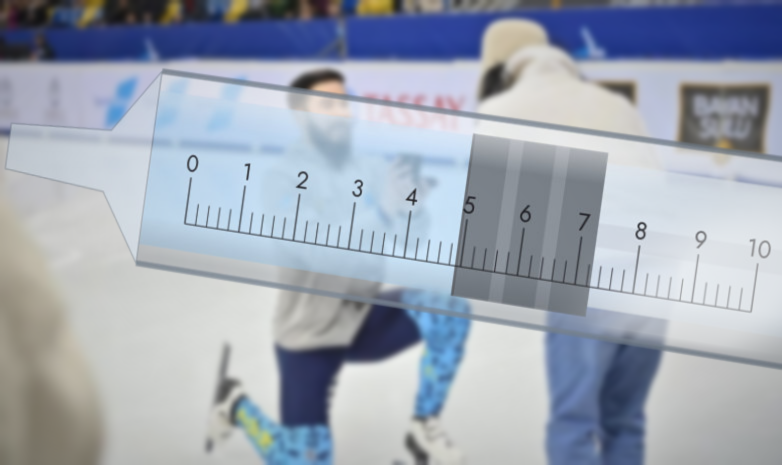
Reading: 4.9mL
